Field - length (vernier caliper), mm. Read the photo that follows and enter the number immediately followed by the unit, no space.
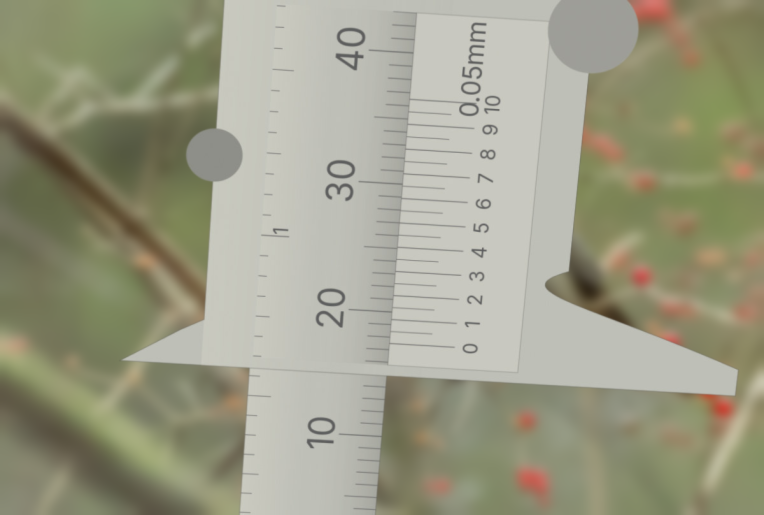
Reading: 17.5mm
